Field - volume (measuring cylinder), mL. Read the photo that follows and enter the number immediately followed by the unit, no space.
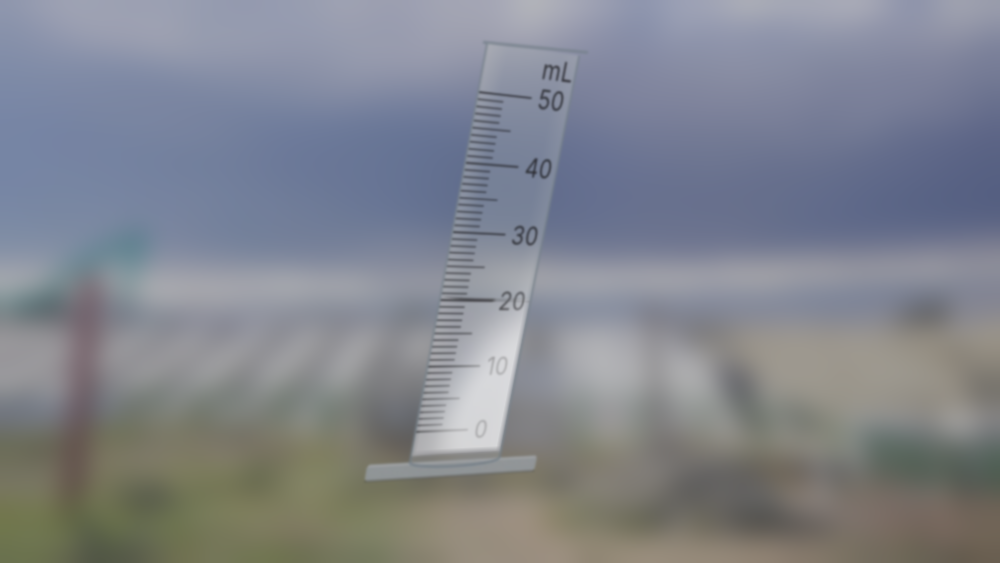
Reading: 20mL
